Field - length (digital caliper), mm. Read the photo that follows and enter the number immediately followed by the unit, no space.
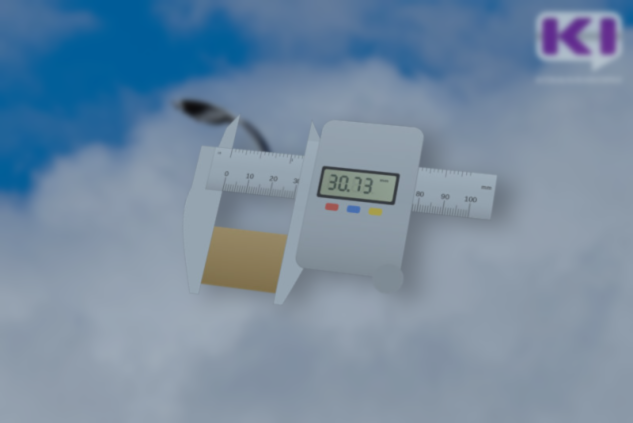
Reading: 30.73mm
